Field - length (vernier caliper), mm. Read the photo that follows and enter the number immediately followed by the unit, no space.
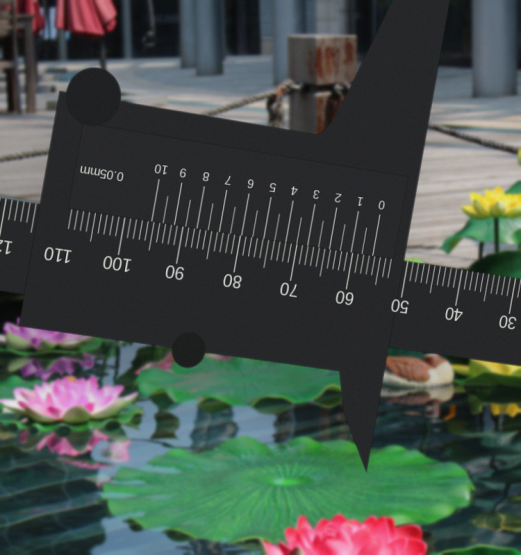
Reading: 56.4mm
